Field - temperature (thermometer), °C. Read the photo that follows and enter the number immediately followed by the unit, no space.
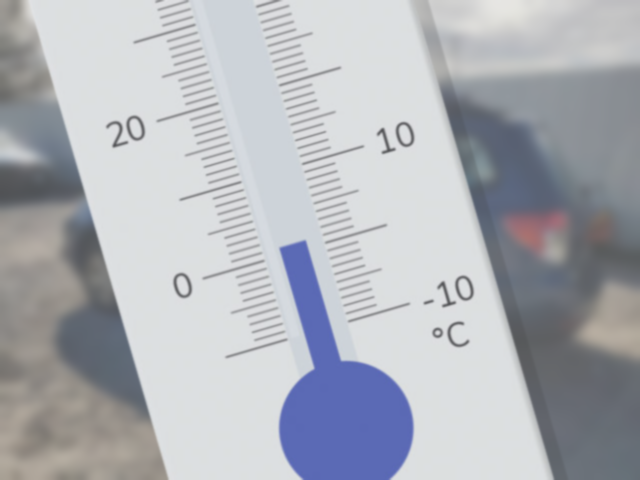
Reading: 1°C
